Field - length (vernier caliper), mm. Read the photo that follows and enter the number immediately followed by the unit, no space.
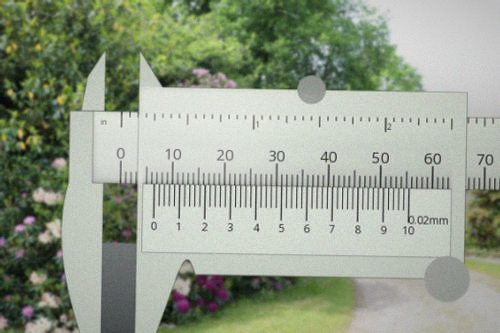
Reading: 6.5mm
